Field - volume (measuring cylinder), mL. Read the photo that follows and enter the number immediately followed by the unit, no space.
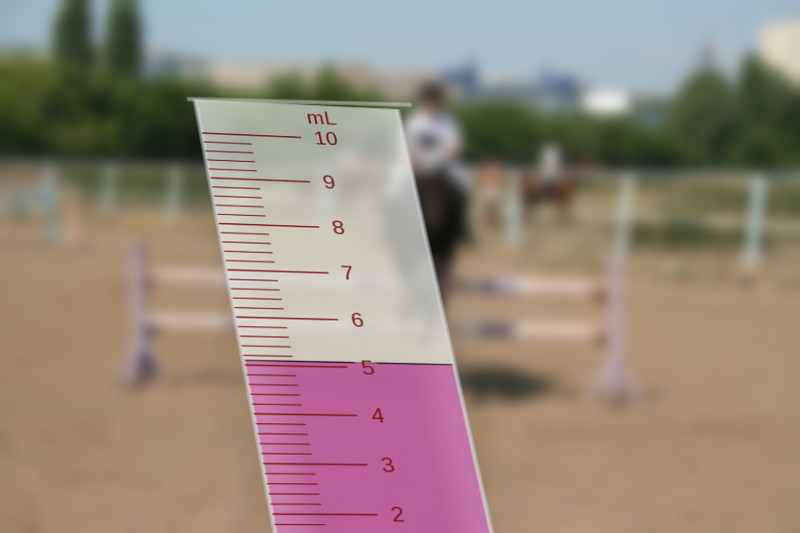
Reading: 5.1mL
